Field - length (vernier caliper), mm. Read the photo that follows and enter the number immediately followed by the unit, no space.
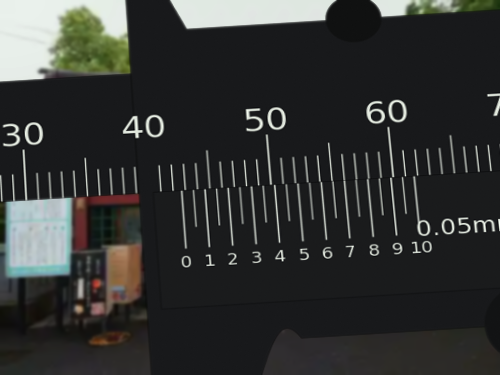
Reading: 42.7mm
